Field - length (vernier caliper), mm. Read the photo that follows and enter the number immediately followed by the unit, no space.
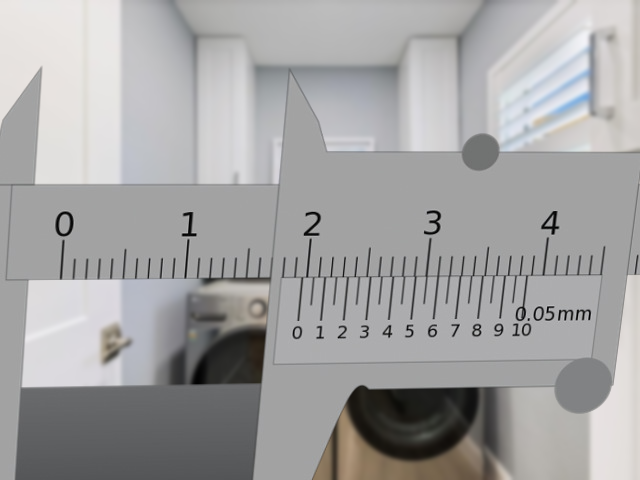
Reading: 19.6mm
